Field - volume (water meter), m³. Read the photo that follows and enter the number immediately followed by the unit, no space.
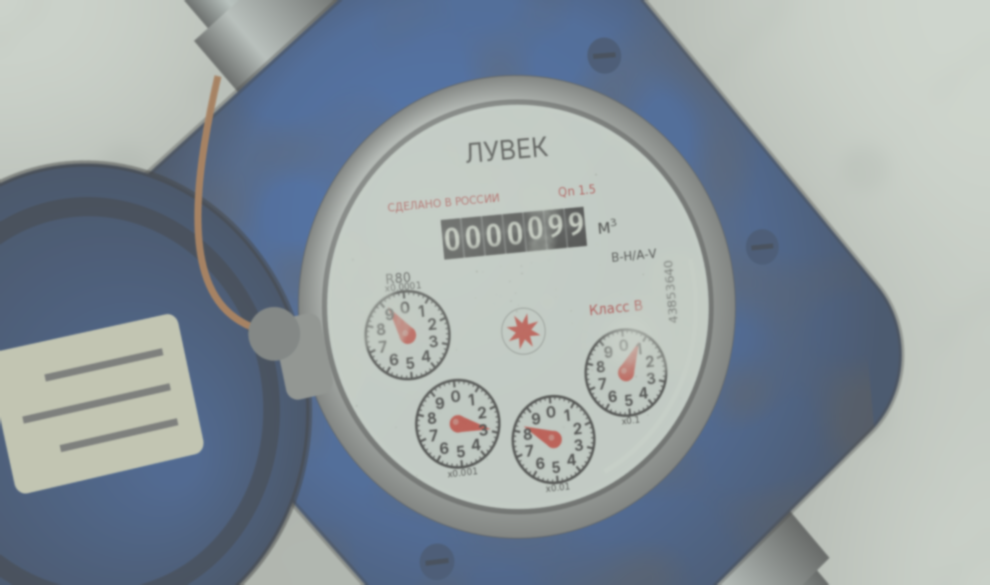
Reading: 99.0829m³
